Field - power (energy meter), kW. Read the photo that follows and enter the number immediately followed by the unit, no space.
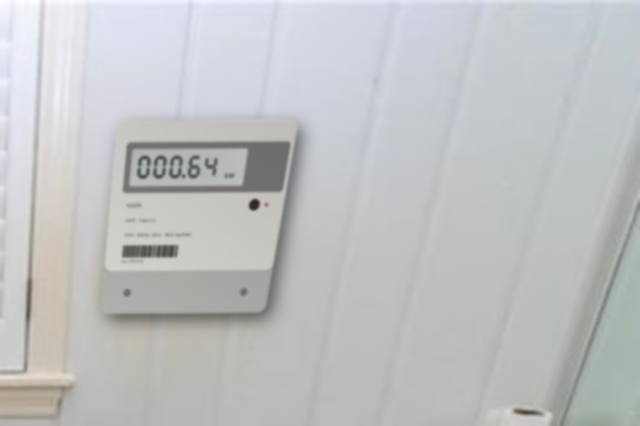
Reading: 0.64kW
